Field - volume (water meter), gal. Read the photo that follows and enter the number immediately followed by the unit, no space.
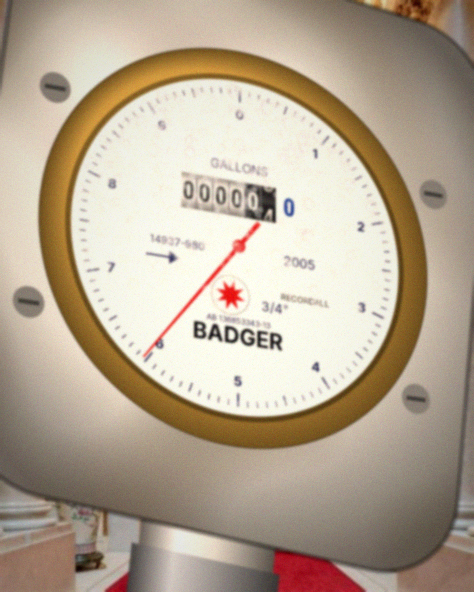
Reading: 36.0gal
